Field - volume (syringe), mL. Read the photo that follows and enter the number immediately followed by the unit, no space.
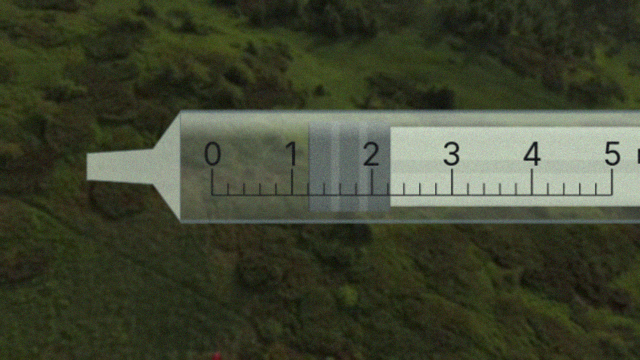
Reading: 1.2mL
